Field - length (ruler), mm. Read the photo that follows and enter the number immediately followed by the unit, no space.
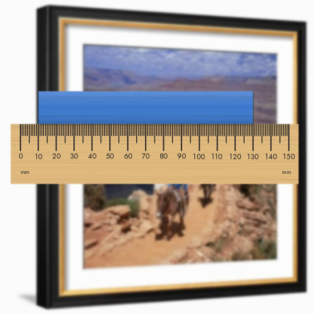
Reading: 120mm
